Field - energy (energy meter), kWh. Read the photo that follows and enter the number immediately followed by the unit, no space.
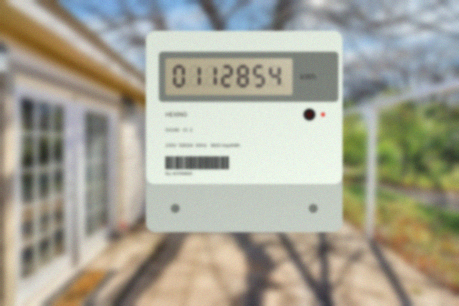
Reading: 112854kWh
